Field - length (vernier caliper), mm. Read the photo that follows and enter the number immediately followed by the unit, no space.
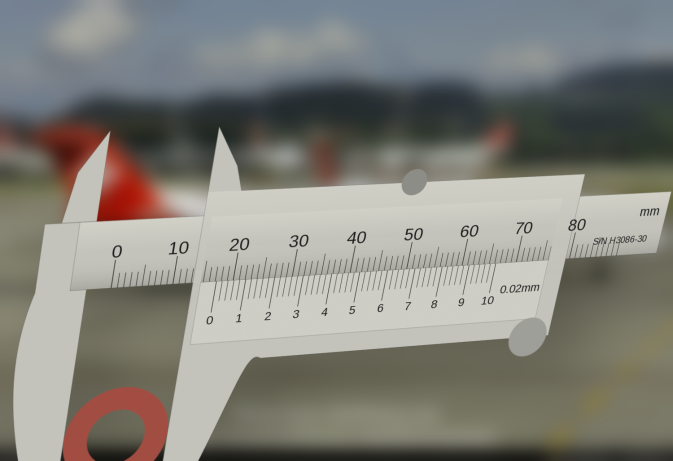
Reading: 17.2mm
